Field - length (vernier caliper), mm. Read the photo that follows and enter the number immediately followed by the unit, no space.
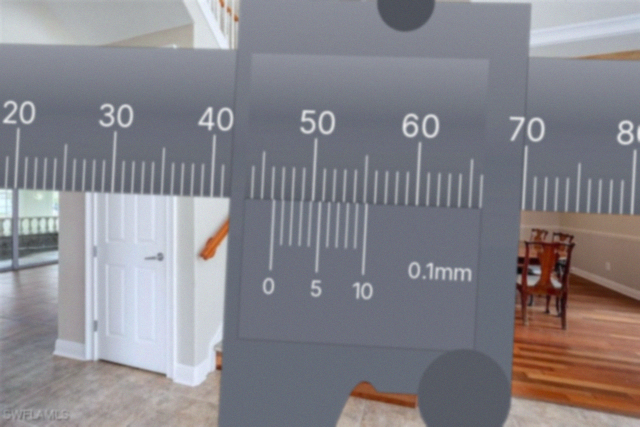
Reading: 46.2mm
